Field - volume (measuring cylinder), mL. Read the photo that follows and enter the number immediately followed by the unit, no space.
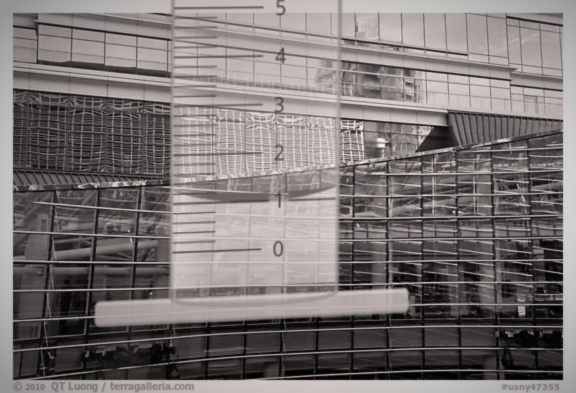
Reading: 1mL
